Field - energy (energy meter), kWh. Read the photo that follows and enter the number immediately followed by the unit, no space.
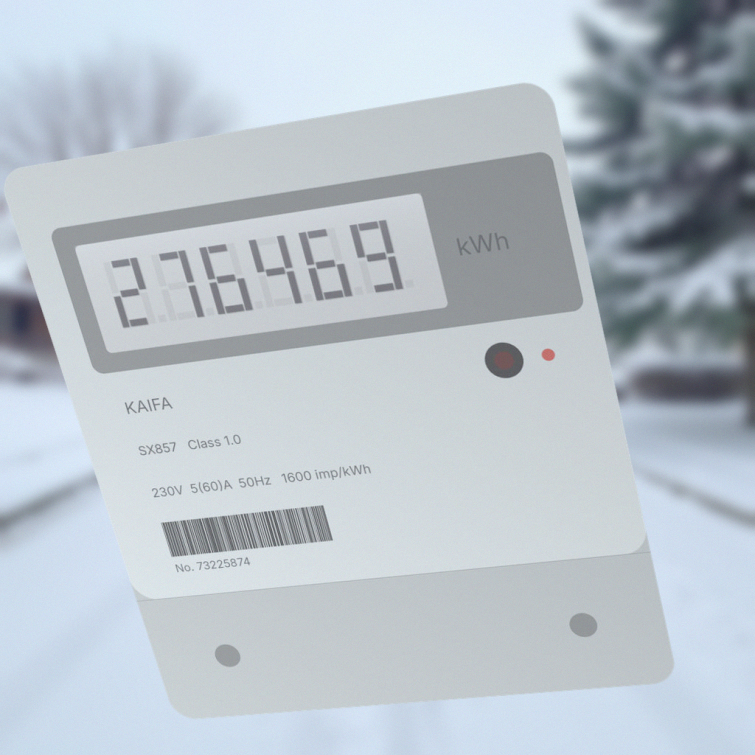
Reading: 276469kWh
